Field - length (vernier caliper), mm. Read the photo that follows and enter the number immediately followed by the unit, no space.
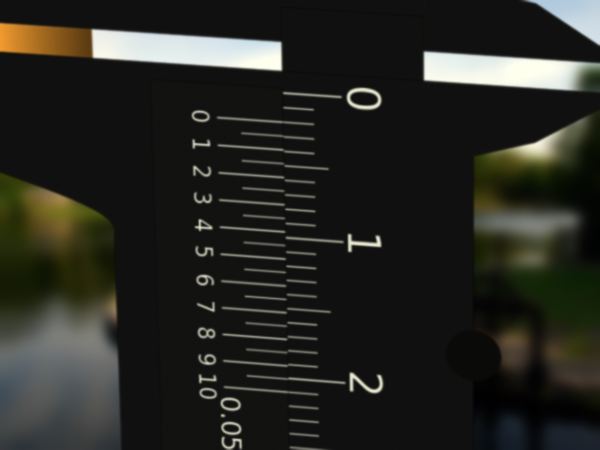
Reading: 2.0mm
